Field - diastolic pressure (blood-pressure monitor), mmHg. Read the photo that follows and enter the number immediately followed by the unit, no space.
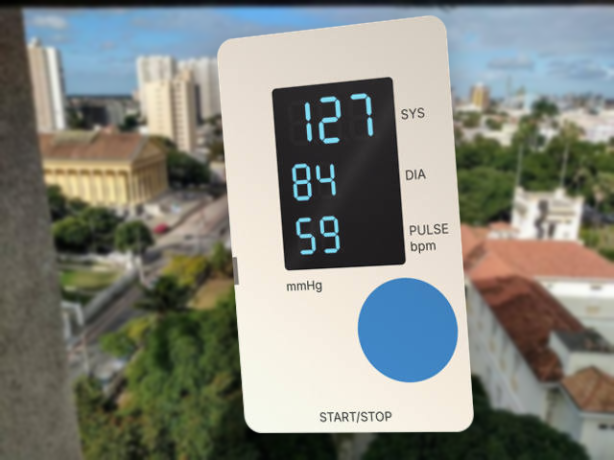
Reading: 84mmHg
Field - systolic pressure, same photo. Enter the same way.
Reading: 127mmHg
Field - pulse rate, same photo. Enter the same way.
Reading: 59bpm
